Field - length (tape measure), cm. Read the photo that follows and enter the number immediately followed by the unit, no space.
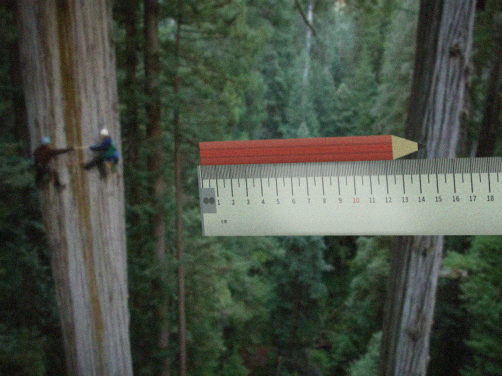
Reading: 14.5cm
